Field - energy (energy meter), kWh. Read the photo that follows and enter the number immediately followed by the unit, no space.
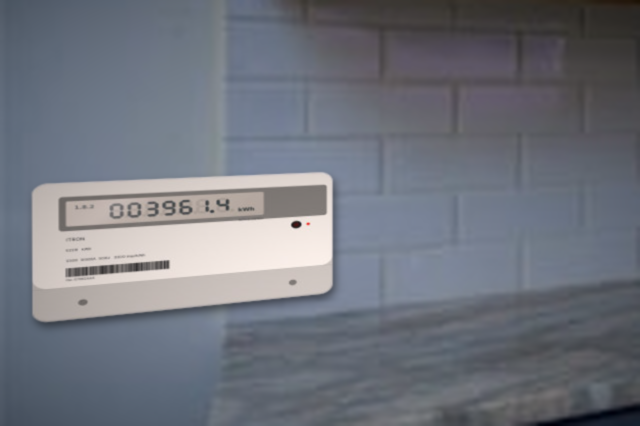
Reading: 3961.4kWh
